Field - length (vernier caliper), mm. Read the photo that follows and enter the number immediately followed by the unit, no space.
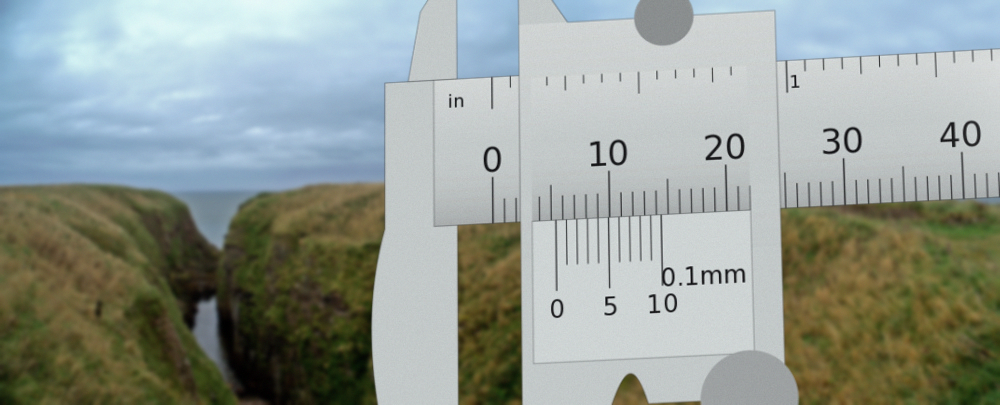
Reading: 5.4mm
